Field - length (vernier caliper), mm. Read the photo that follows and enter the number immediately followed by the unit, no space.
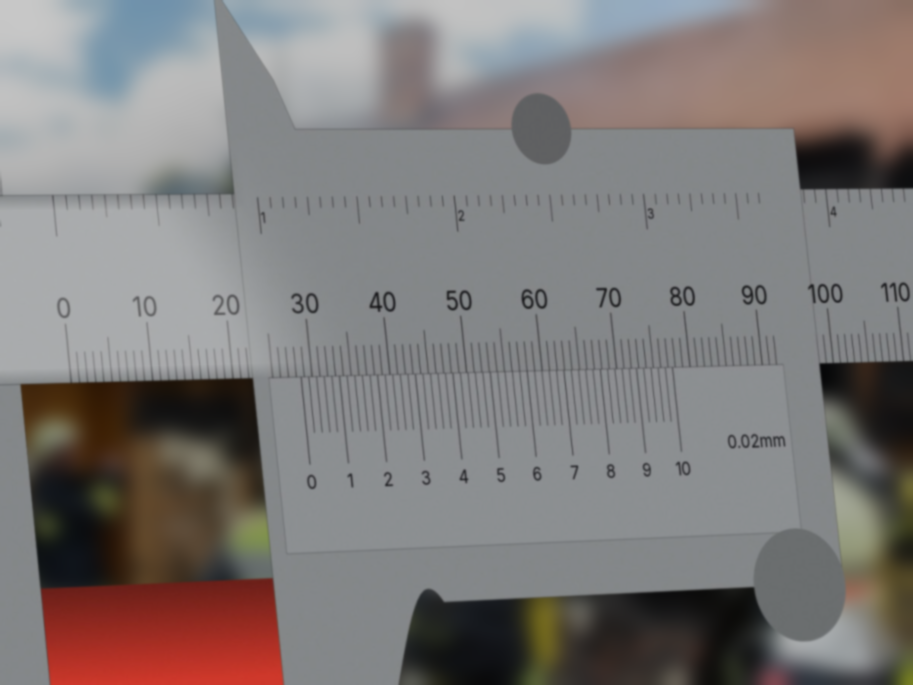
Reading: 28.6mm
